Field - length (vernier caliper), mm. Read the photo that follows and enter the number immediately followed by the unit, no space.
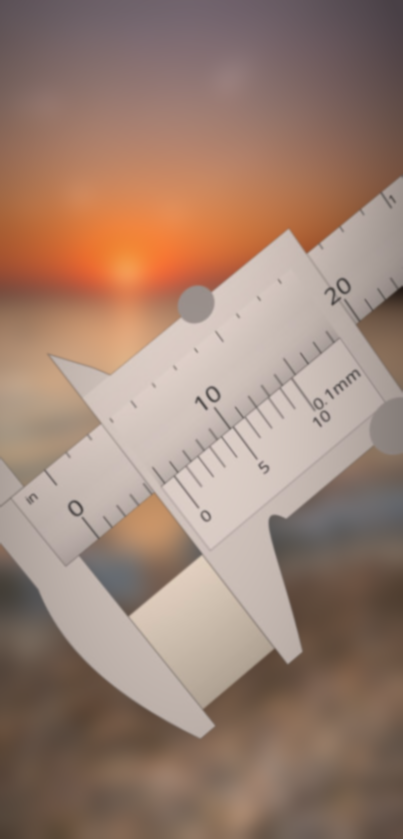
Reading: 5.7mm
